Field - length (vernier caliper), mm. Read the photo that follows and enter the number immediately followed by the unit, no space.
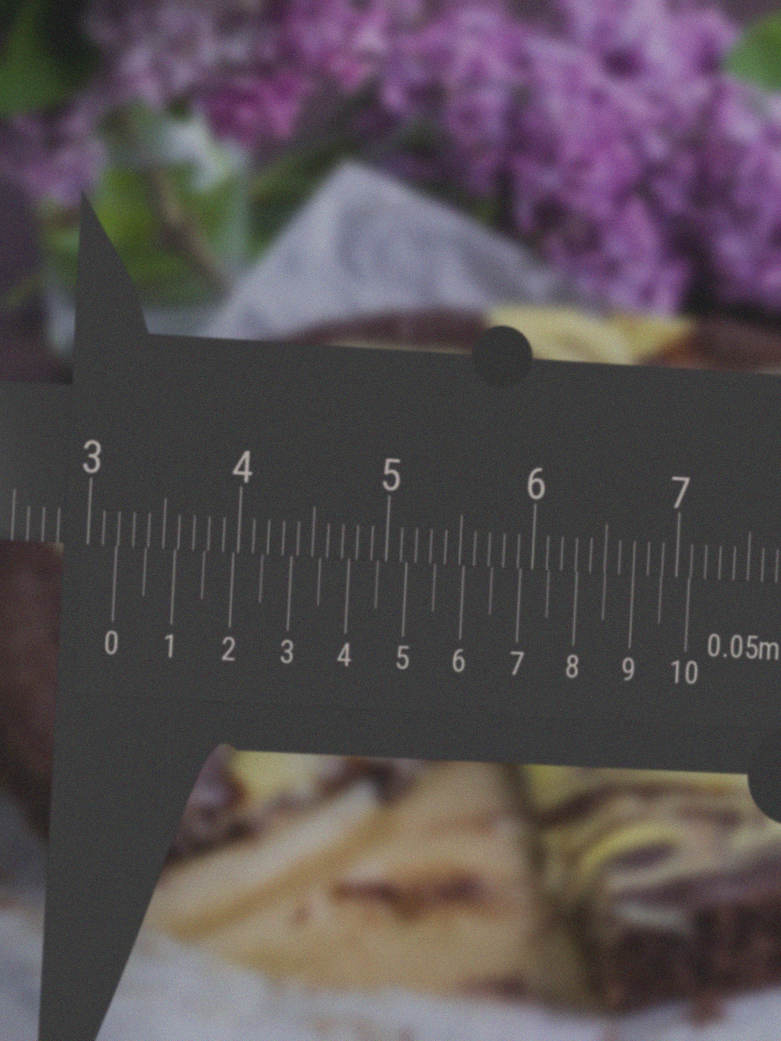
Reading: 31.9mm
